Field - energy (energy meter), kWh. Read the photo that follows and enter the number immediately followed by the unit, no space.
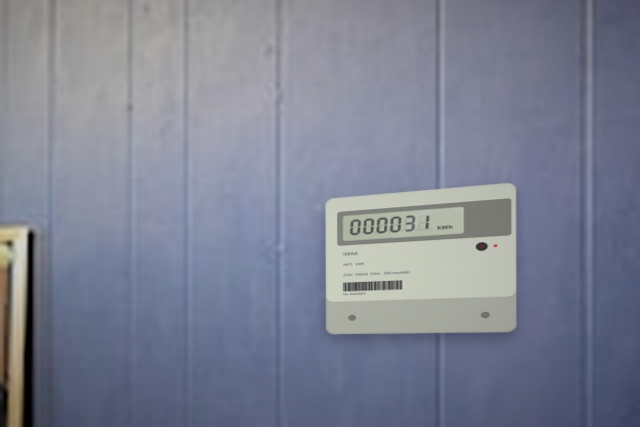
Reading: 31kWh
